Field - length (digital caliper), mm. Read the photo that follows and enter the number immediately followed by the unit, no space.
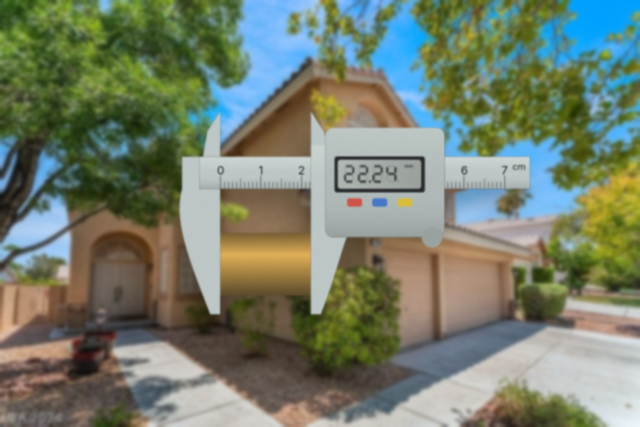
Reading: 22.24mm
